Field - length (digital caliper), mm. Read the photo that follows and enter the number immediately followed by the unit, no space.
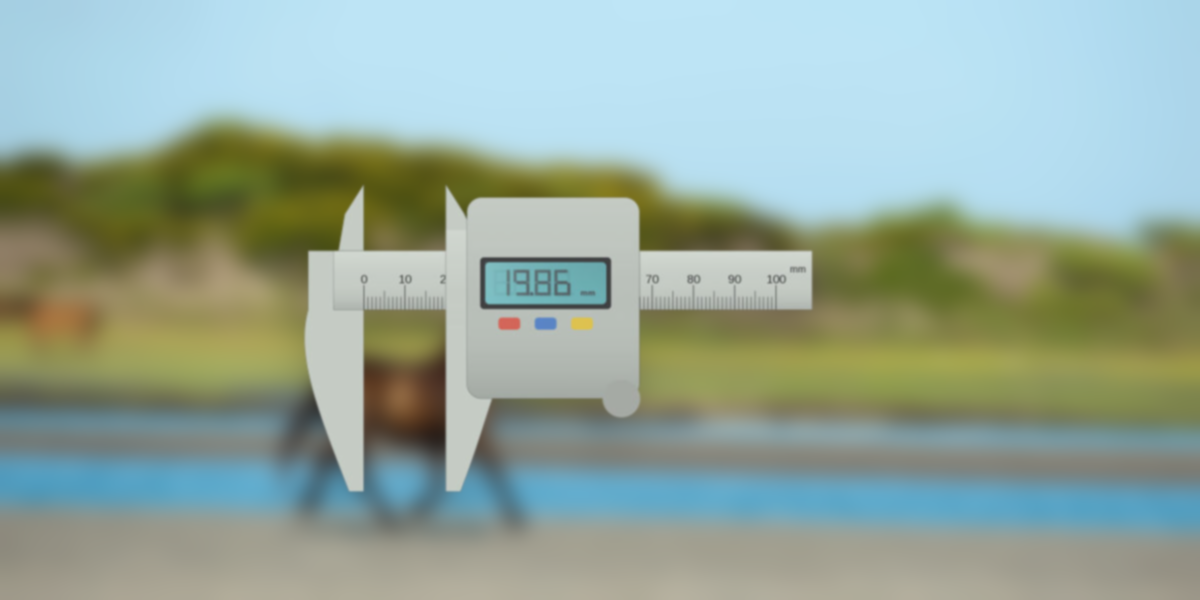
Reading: 19.86mm
